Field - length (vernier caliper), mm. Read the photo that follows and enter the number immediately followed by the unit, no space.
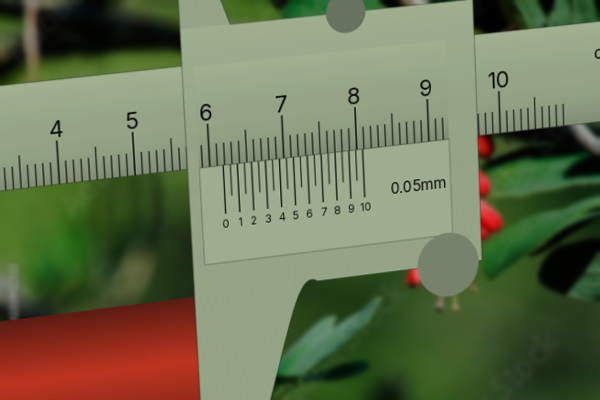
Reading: 61.8mm
